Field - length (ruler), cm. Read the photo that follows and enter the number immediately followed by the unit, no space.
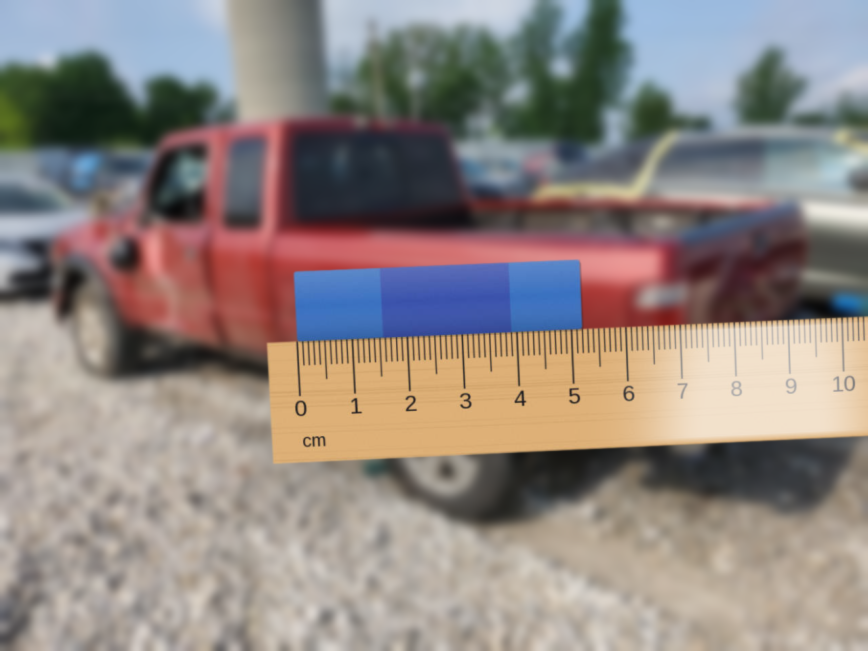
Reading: 5.2cm
